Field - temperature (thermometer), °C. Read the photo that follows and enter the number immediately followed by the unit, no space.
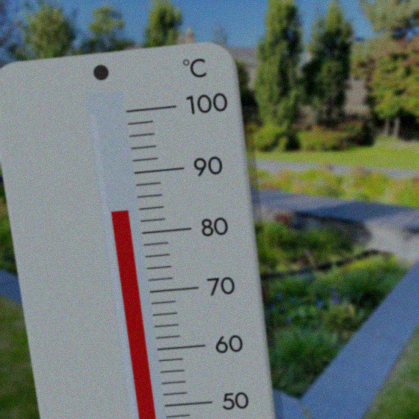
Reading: 84°C
